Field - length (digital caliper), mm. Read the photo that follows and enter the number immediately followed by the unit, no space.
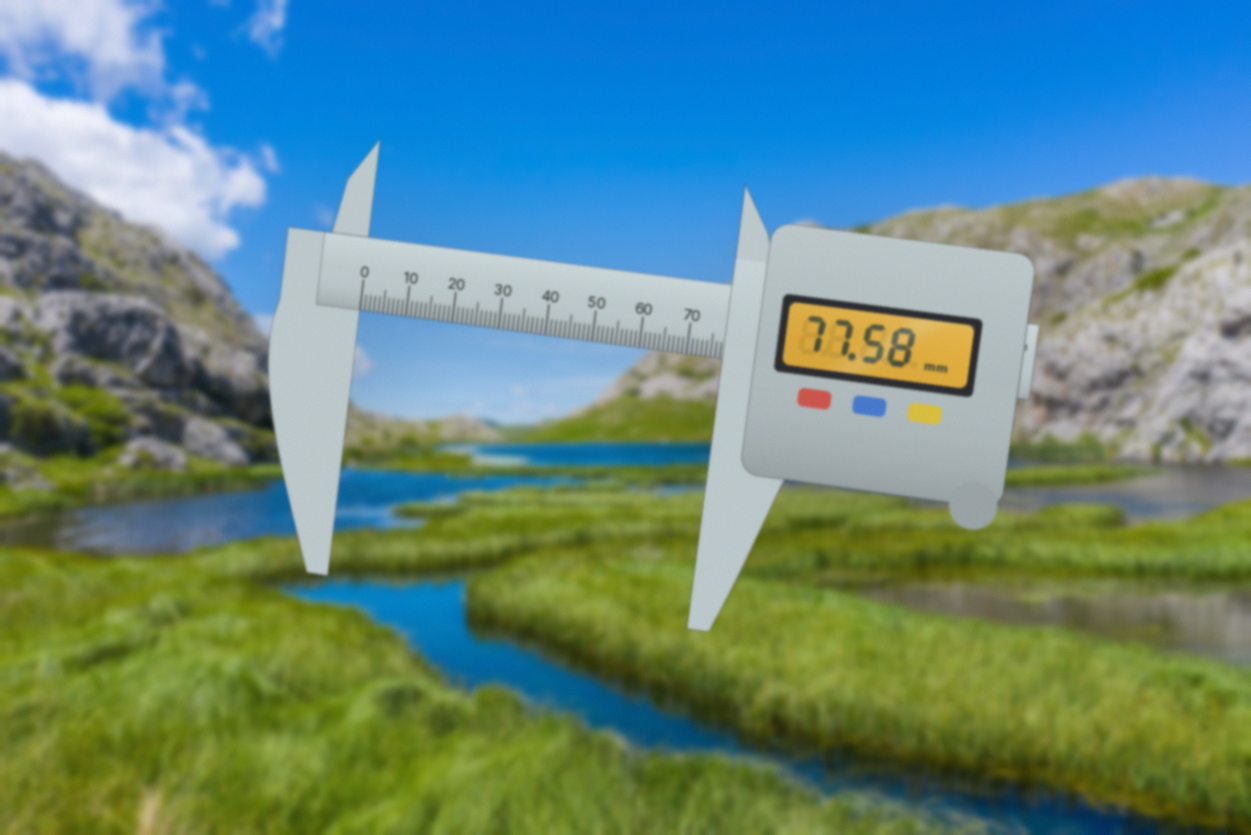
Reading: 77.58mm
